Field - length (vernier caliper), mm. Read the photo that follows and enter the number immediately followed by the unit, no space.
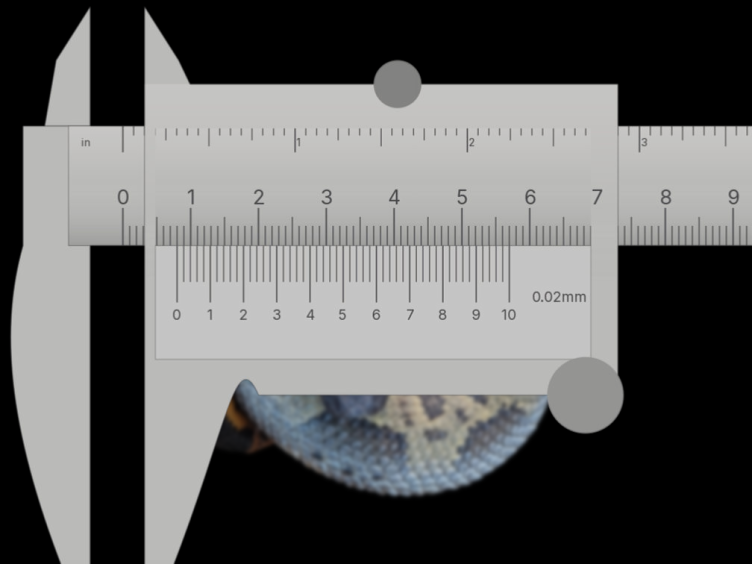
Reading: 8.0mm
